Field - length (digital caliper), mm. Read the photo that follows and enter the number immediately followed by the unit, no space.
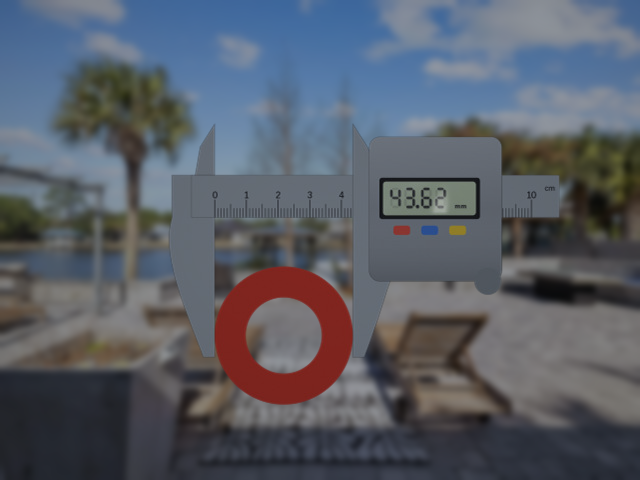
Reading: 43.62mm
